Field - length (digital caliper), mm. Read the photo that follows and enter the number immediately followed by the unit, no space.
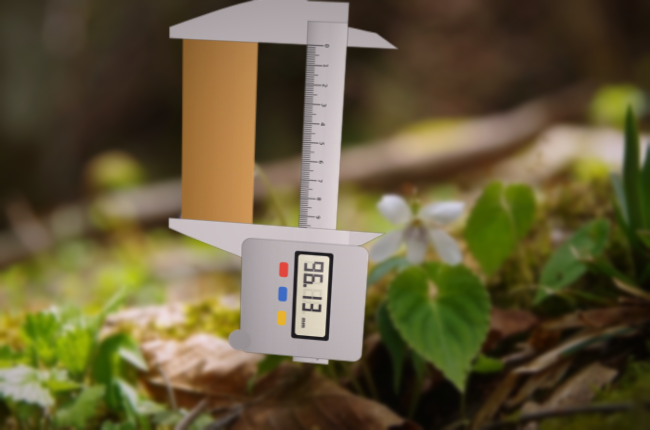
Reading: 96.13mm
